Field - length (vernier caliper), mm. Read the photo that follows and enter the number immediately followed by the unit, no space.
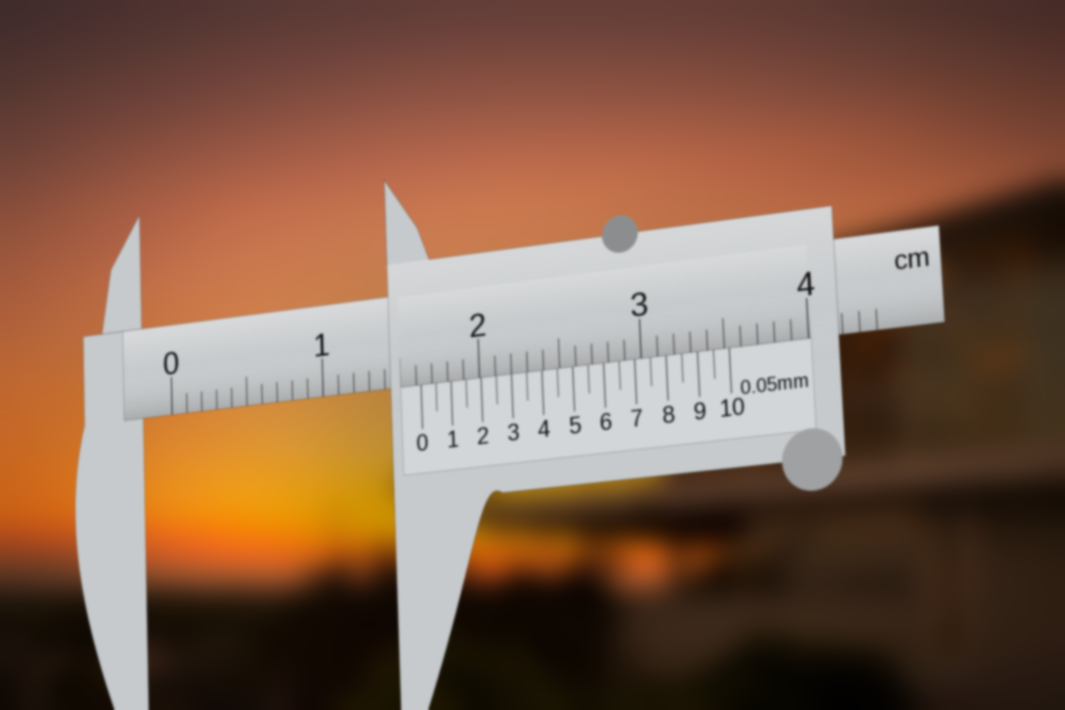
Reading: 16.3mm
